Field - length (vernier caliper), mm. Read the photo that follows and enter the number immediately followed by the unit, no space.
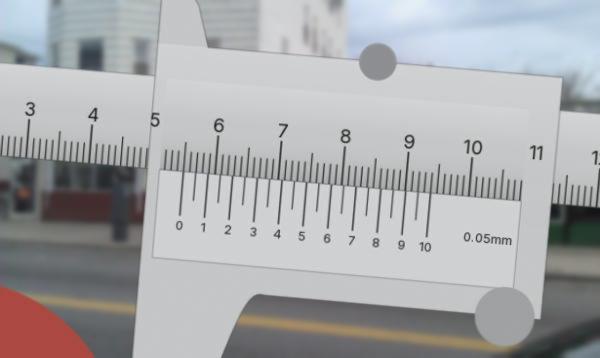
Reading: 55.0mm
